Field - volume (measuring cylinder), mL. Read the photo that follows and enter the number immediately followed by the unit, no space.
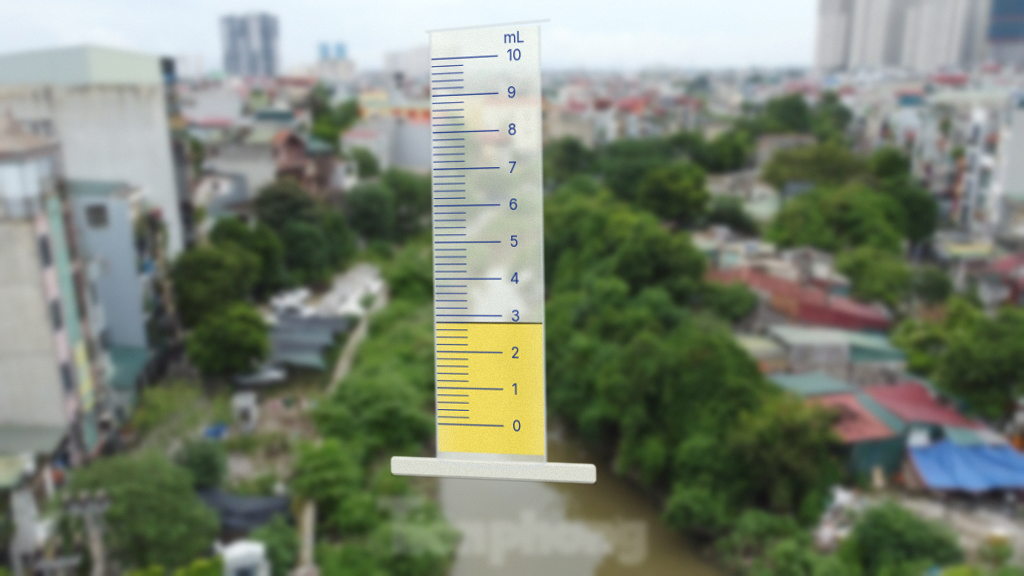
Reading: 2.8mL
